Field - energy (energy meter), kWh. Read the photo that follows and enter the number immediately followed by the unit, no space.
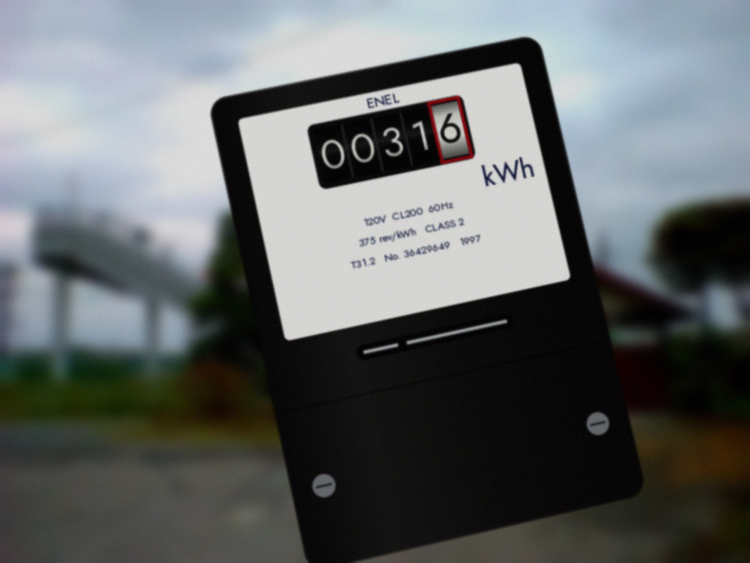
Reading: 31.6kWh
